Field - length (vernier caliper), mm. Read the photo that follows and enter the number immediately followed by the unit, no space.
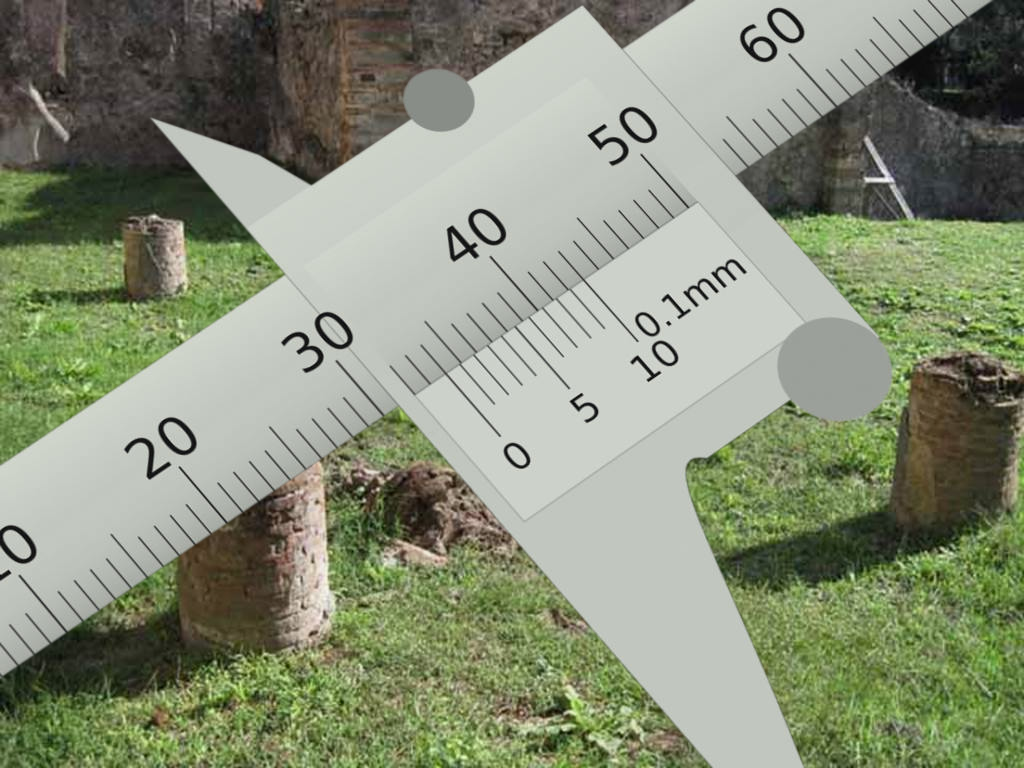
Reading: 34.0mm
